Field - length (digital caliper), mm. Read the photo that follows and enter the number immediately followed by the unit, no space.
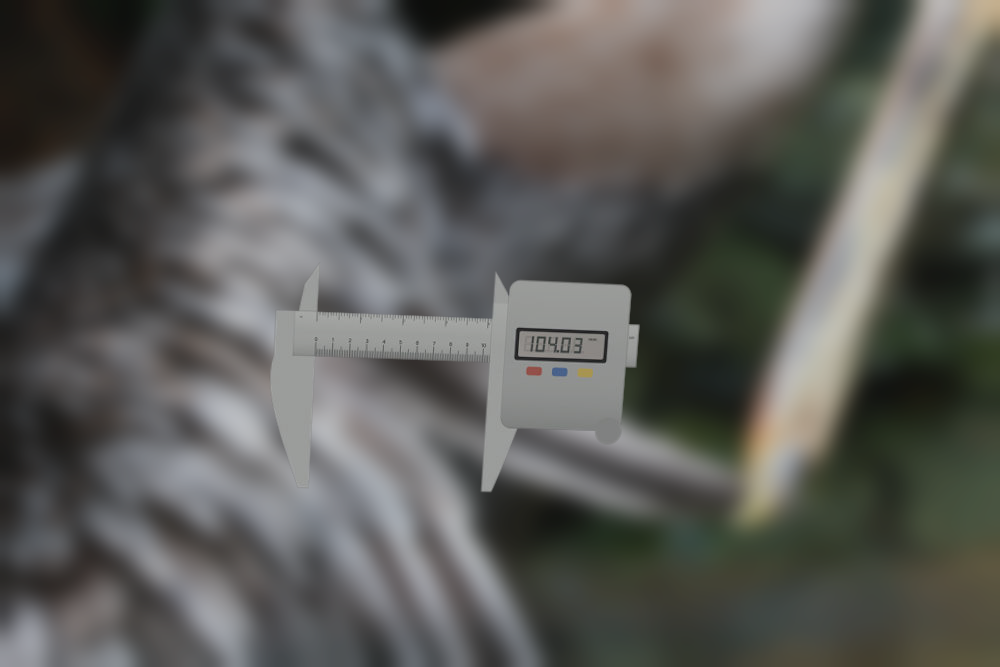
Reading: 104.03mm
